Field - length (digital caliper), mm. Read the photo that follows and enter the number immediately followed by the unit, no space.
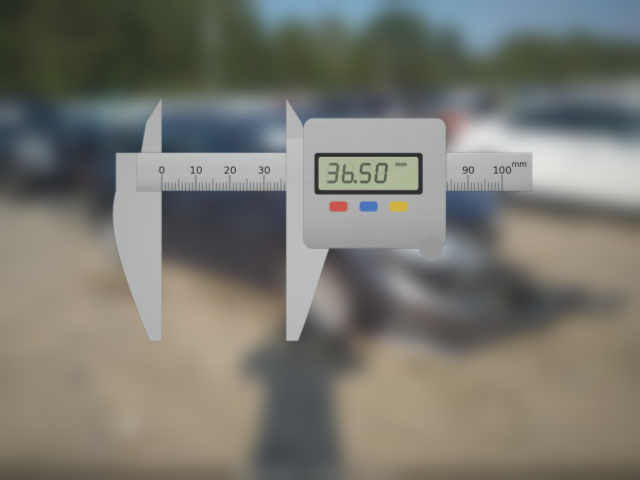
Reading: 36.50mm
